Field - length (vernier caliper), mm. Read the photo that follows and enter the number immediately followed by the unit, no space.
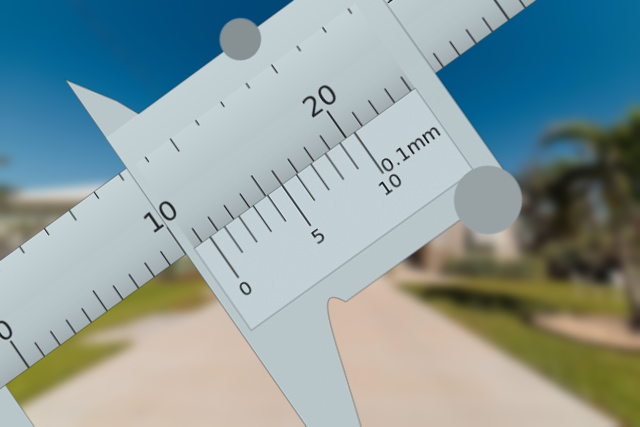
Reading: 11.5mm
